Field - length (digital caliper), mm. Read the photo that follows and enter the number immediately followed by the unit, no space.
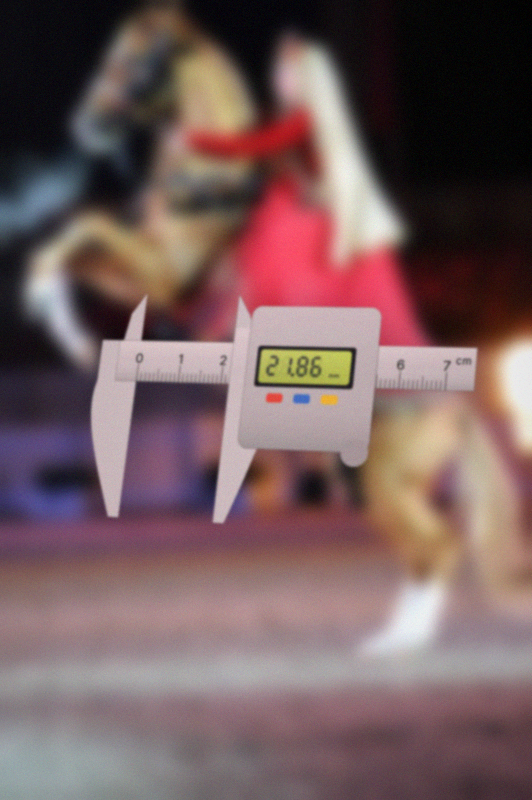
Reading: 21.86mm
